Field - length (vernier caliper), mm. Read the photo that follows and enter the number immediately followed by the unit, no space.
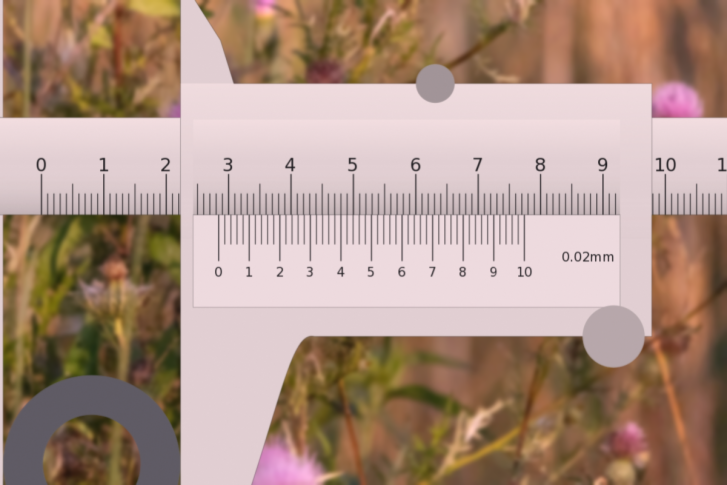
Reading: 28.4mm
